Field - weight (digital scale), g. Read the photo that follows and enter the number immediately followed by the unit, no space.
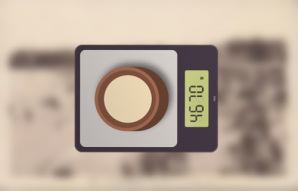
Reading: 4670g
